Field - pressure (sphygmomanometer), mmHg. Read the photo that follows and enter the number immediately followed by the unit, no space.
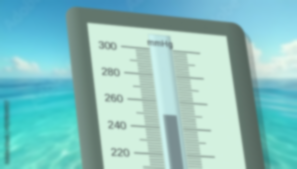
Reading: 250mmHg
